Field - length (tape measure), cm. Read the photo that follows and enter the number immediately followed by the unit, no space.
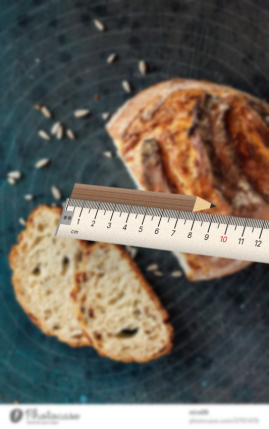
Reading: 9cm
